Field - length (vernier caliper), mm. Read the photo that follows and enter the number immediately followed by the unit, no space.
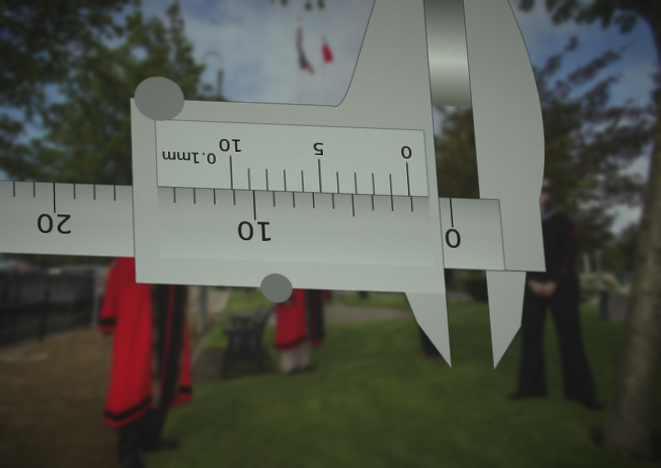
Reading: 2.1mm
